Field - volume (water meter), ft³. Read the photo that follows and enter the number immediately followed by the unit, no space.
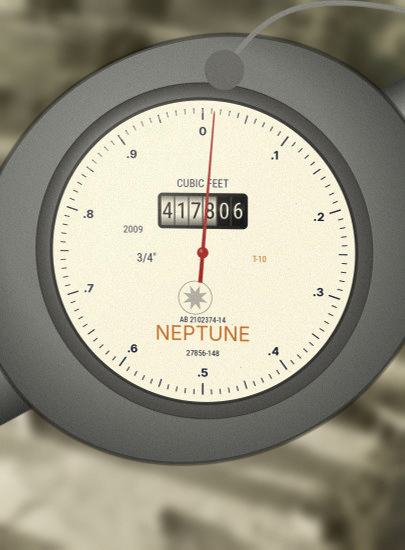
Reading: 417806.01ft³
